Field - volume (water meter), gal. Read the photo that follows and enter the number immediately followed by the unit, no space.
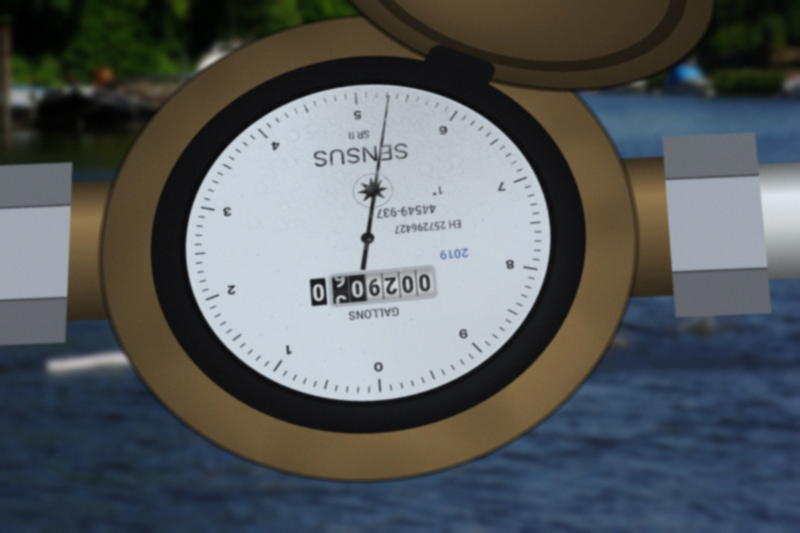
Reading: 29055.3gal
